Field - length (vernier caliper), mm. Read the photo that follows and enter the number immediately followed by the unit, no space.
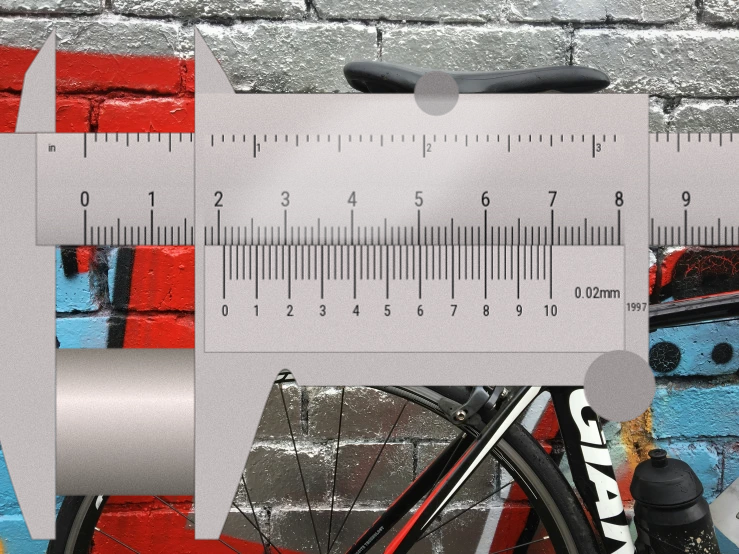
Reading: 20.8mm
